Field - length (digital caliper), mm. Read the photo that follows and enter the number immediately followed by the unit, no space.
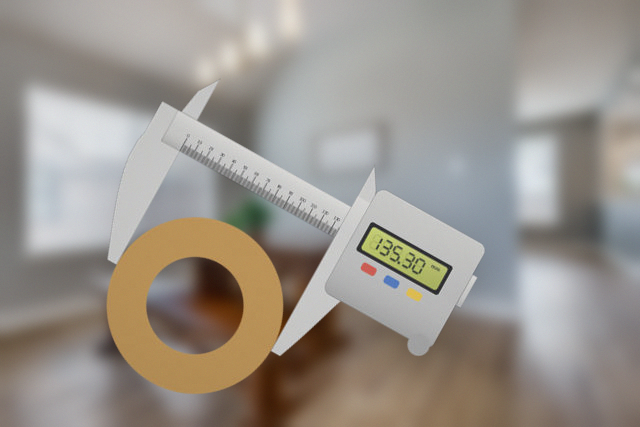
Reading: 135.30mm
